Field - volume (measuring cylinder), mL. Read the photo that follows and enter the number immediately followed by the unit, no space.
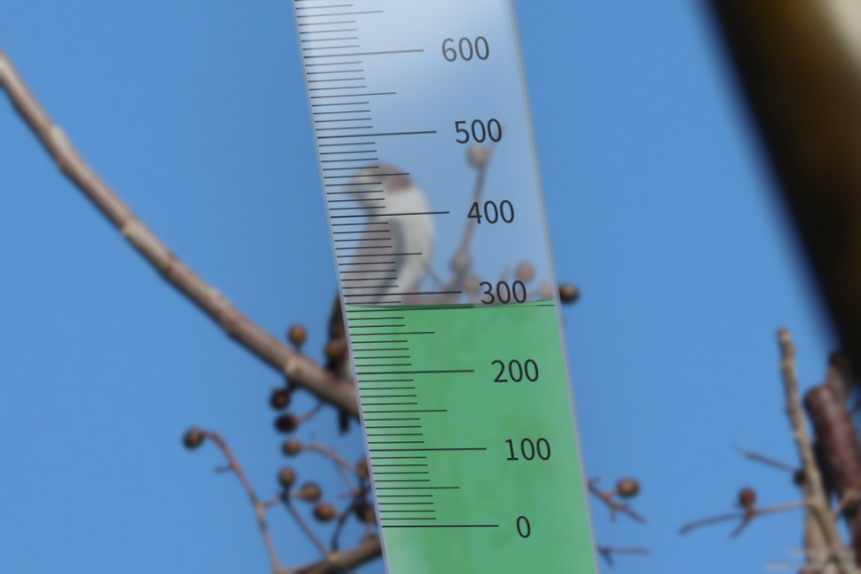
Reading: 280mL
